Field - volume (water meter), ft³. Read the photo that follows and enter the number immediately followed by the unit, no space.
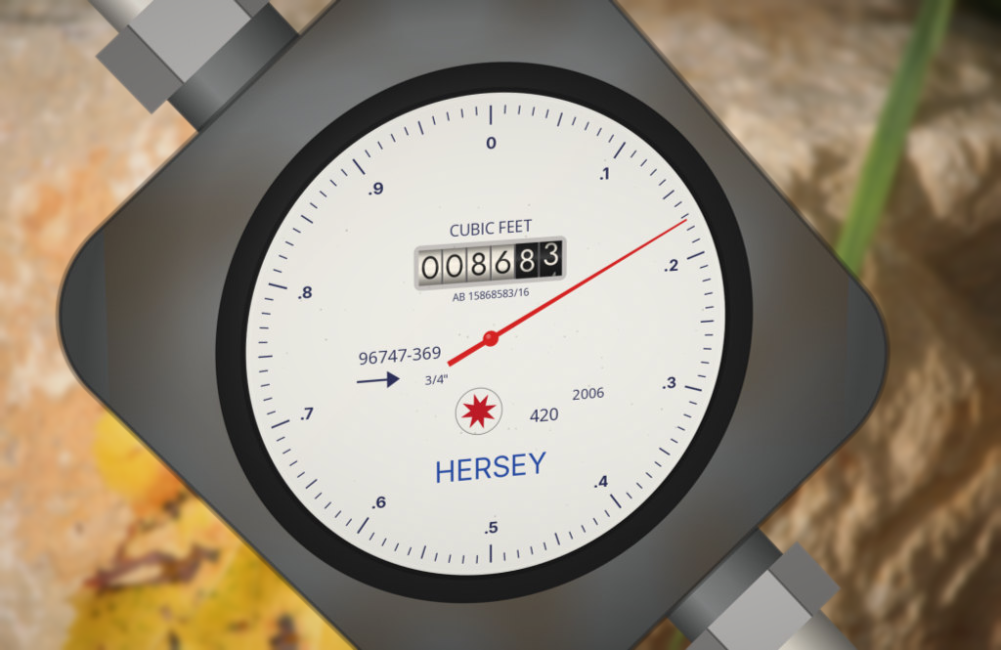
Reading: 8683.17ft³
